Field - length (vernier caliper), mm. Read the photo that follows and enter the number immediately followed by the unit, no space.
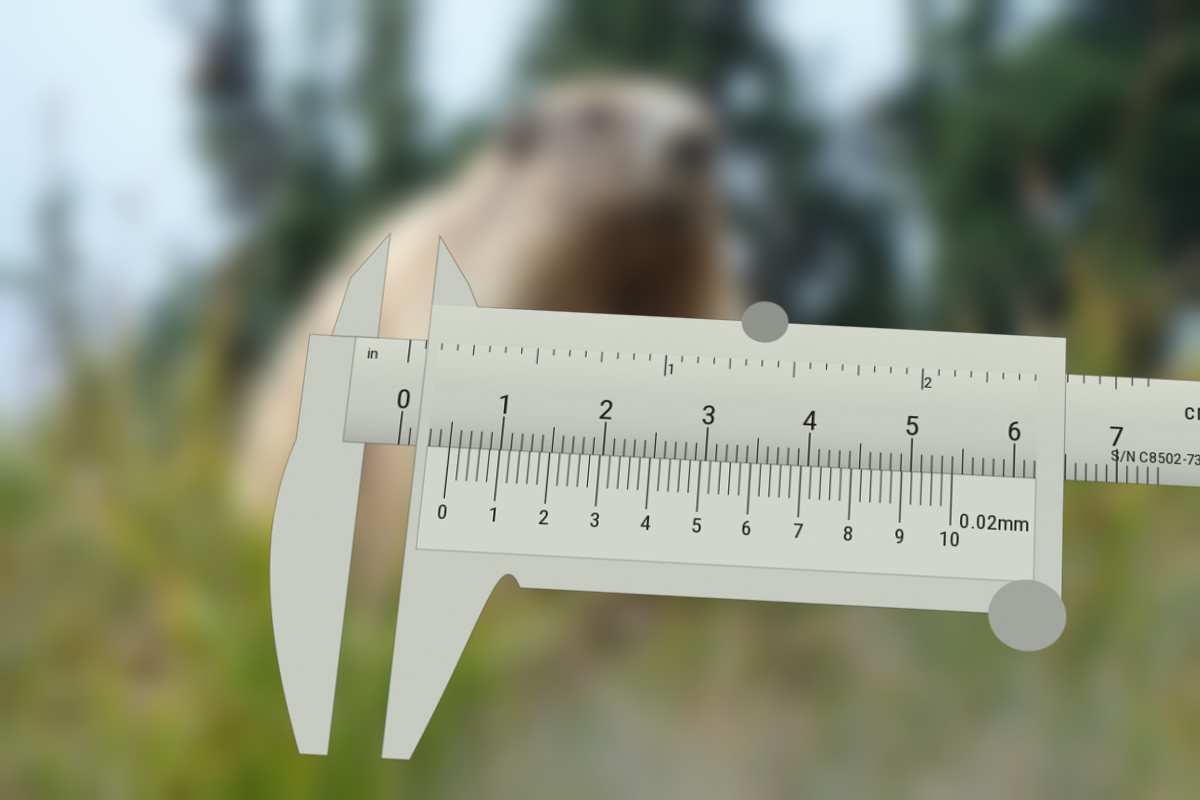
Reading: 5.0mm
